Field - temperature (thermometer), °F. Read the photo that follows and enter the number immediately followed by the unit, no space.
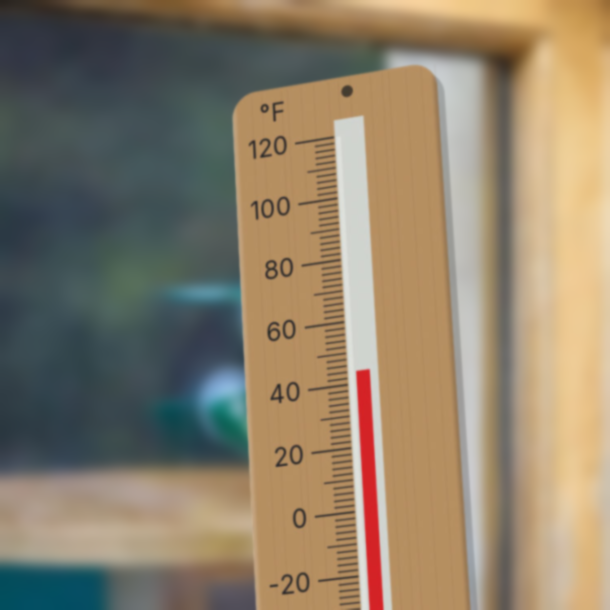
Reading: 44°F
